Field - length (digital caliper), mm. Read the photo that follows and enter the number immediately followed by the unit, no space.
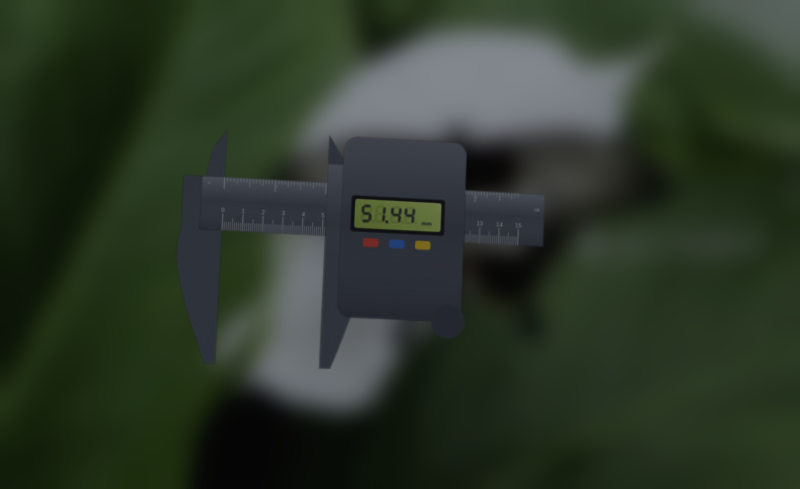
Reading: 51.44mm
